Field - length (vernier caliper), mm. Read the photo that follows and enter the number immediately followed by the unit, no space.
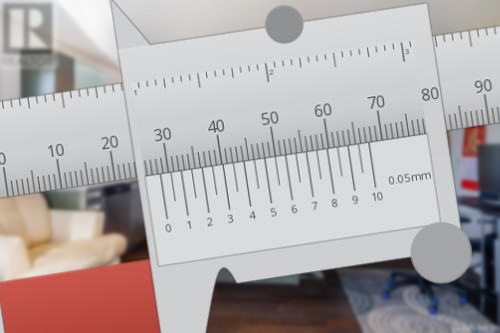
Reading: 28.5mm
